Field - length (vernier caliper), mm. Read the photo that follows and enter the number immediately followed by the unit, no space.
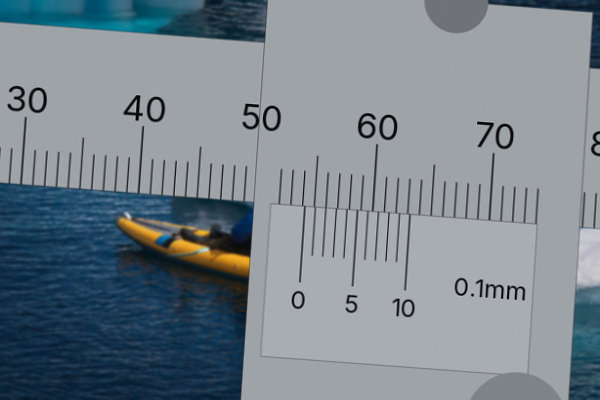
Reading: 54.2mm
